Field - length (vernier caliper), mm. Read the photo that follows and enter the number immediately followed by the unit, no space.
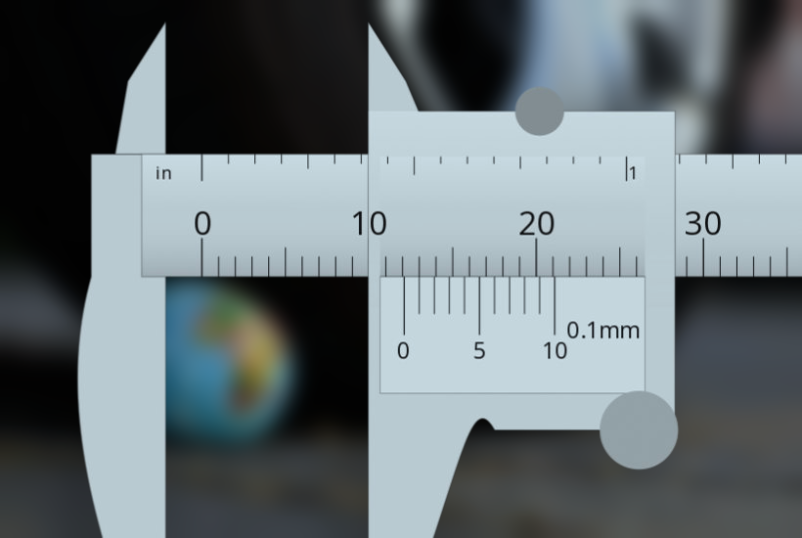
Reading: 12.1mm
